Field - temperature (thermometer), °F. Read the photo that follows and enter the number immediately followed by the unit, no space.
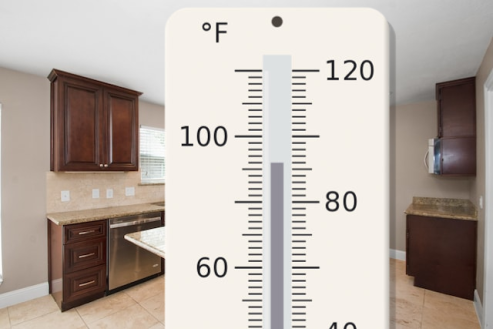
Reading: 92°F
